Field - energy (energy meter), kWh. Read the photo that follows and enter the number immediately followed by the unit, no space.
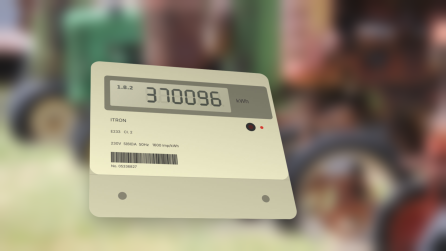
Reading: 370096kWh
